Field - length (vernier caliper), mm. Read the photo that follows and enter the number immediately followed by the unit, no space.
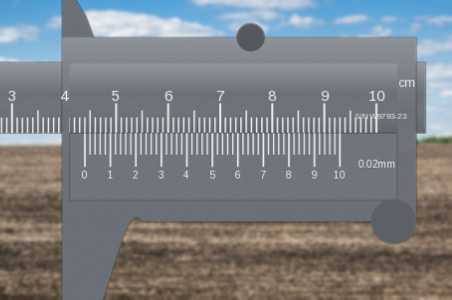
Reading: 44.0mm
